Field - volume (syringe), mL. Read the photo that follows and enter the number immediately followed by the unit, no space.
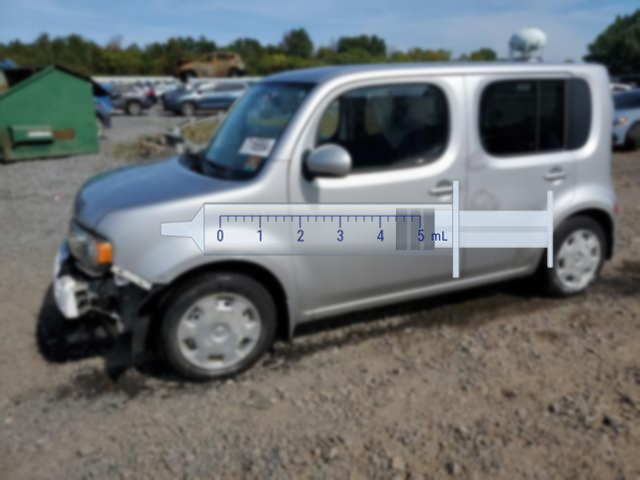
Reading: 4.4mL
